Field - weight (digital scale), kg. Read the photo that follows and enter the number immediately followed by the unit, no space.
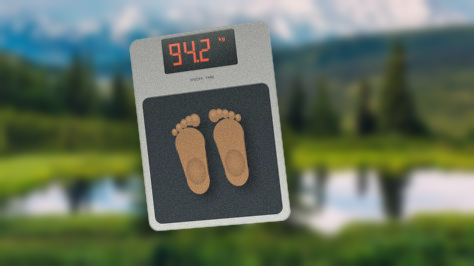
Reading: 94.2kg
